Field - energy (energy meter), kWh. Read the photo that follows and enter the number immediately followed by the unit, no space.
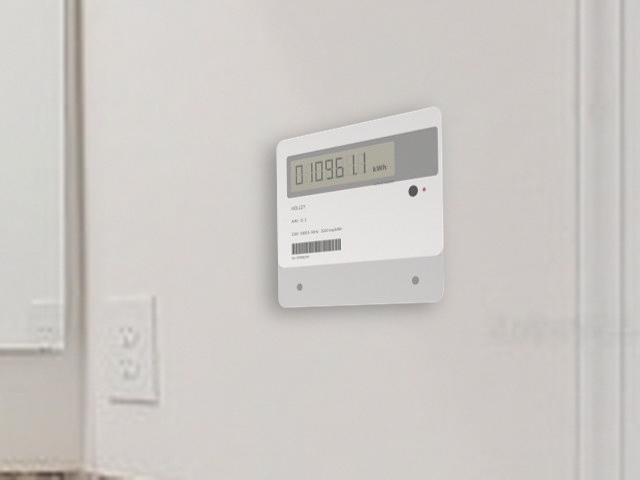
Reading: 10961.1kWh
